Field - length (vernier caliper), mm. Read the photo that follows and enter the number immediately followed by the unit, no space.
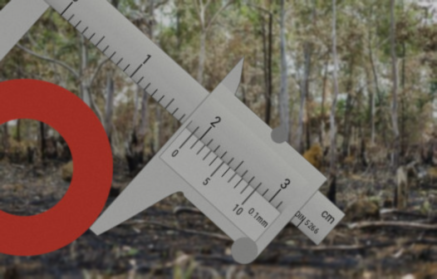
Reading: 19.0mm
